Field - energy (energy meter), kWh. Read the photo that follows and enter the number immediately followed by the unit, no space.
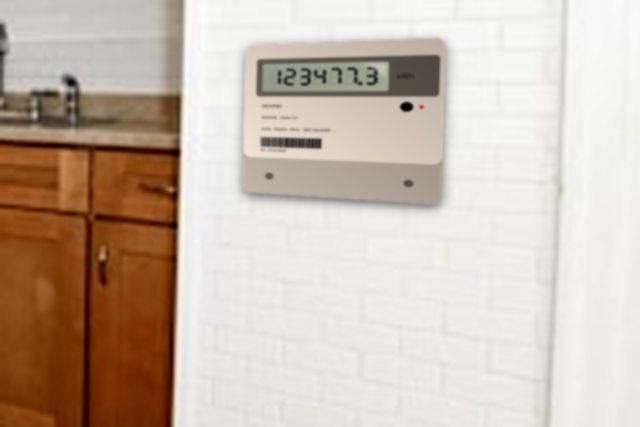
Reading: 123477.3kWh
